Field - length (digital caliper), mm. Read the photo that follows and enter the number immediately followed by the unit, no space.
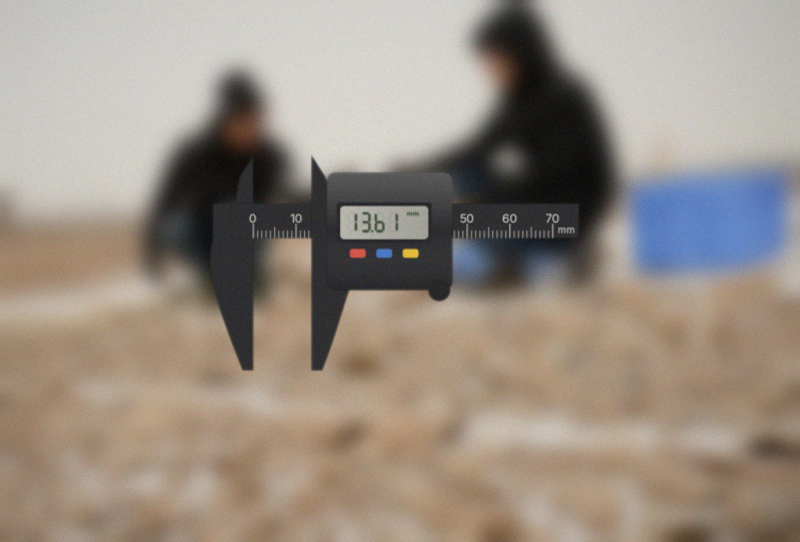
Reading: 13.61mm
